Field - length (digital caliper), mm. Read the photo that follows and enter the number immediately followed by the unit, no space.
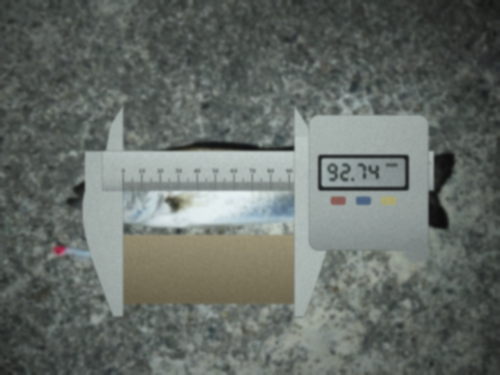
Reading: 92.74mm
